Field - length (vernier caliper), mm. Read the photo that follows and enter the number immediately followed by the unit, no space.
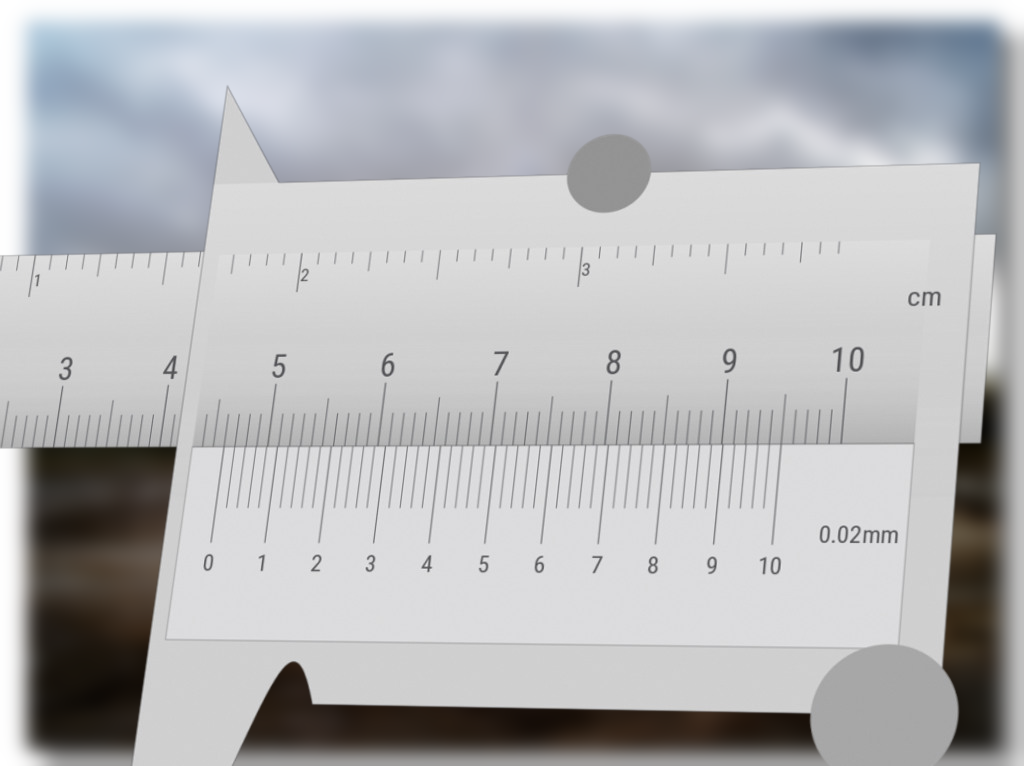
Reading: 46.0mm
